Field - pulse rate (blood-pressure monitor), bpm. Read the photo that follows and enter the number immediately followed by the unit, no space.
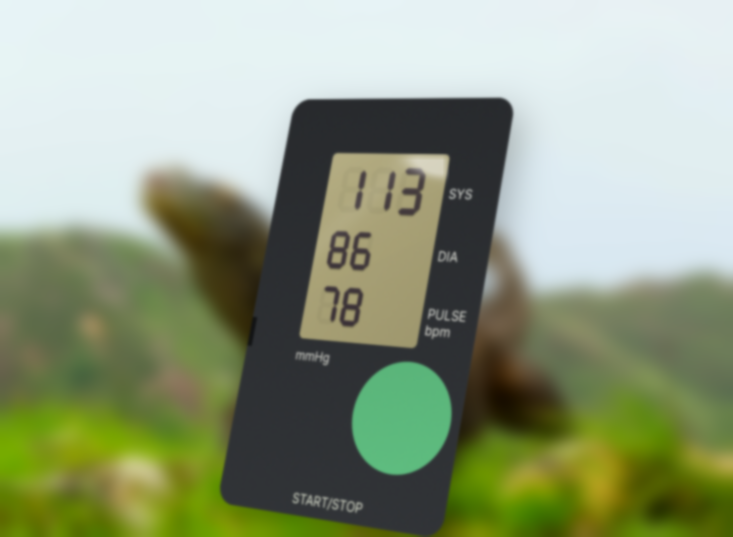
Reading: 78bpm
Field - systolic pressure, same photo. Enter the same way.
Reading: 113mmHg
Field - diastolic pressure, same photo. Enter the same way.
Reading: 86mmHg
